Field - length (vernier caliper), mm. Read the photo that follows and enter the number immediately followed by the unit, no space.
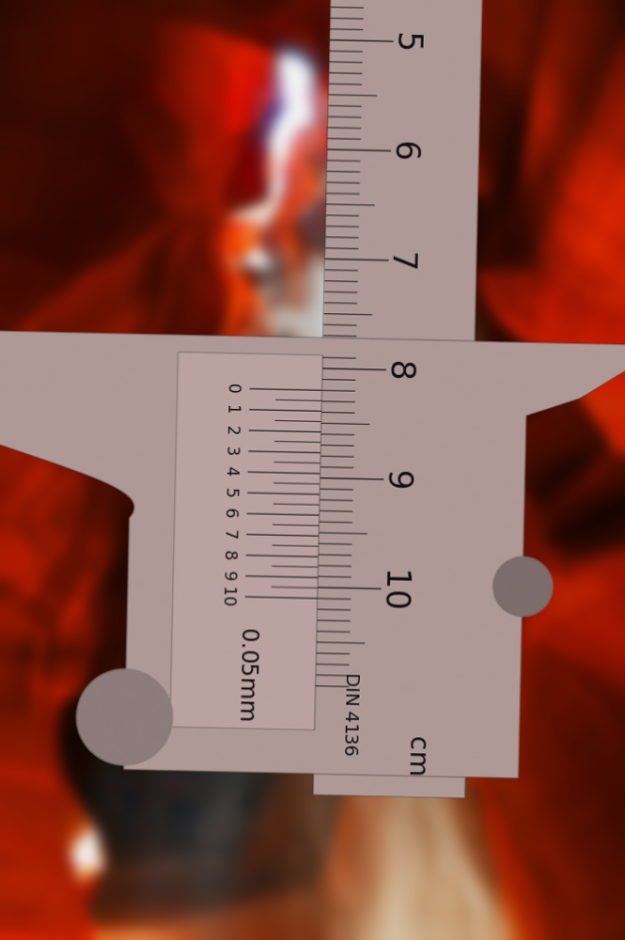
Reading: 82.0mm
